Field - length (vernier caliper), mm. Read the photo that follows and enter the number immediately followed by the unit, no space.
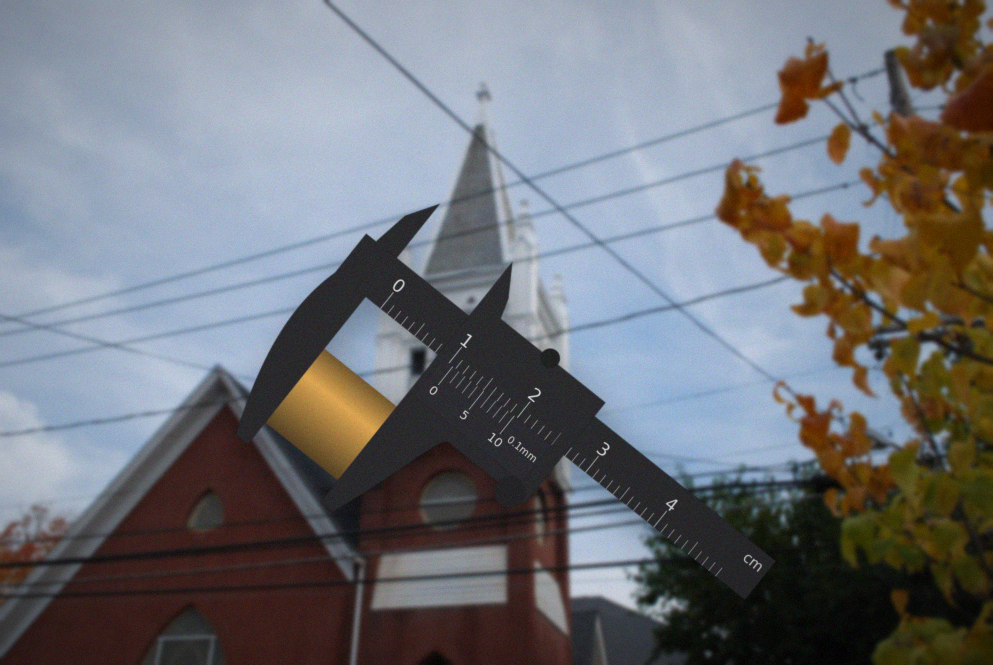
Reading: 10.6mm
